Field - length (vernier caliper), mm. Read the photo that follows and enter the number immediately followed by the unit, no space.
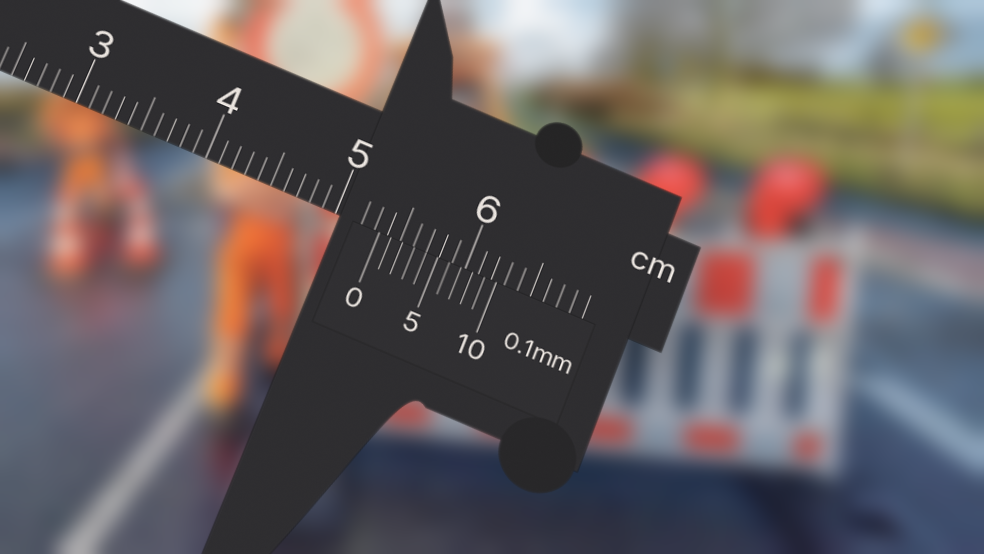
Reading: 53.4mm
